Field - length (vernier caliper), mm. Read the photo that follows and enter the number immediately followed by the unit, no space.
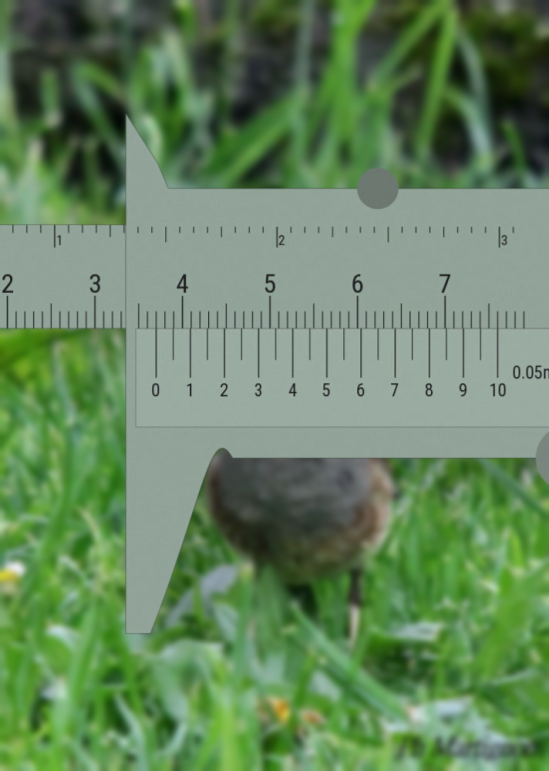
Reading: 37.0mm
